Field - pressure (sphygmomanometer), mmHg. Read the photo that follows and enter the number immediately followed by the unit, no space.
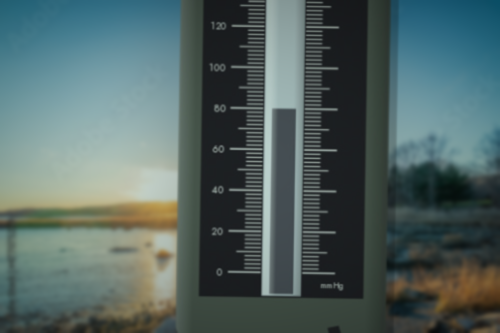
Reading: 80mmHg
